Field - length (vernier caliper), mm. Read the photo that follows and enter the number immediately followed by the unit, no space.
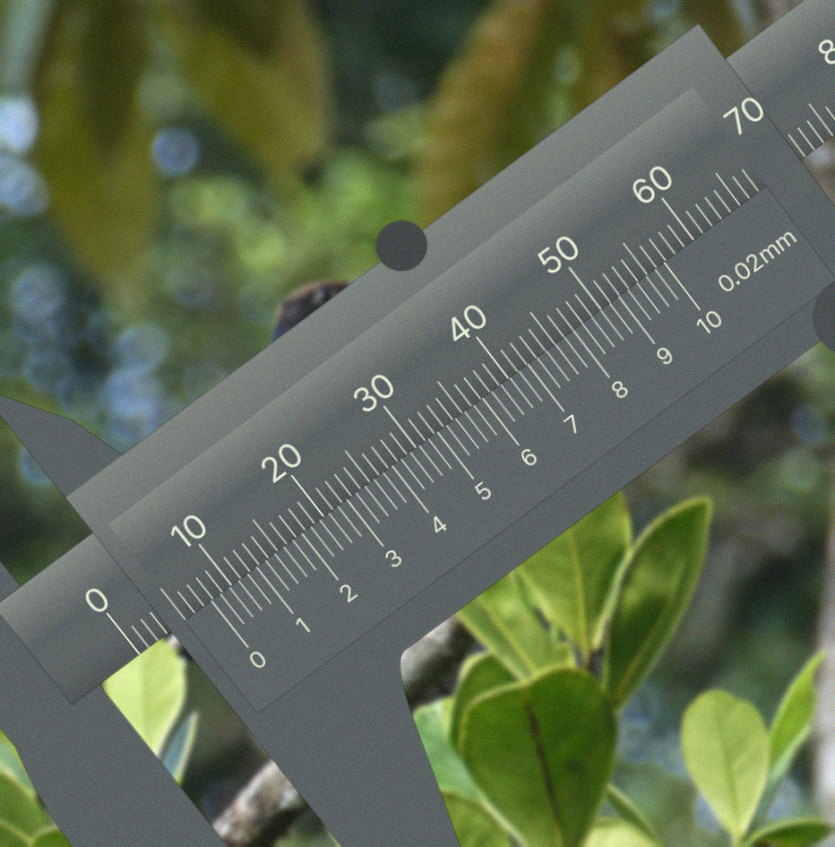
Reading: 7.8mm
